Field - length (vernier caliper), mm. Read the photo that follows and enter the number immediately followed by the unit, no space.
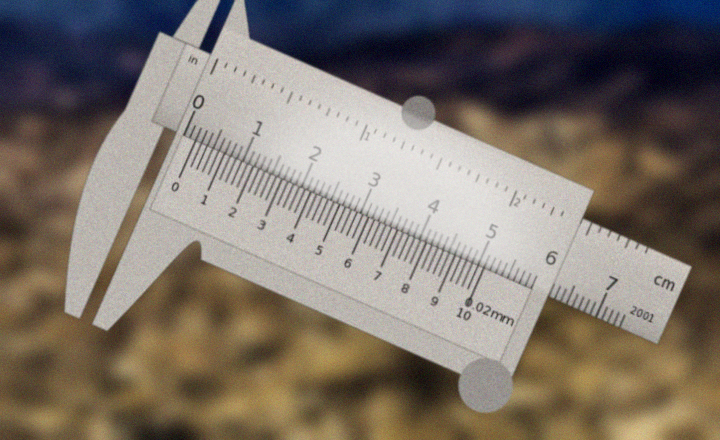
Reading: 2.0mm
